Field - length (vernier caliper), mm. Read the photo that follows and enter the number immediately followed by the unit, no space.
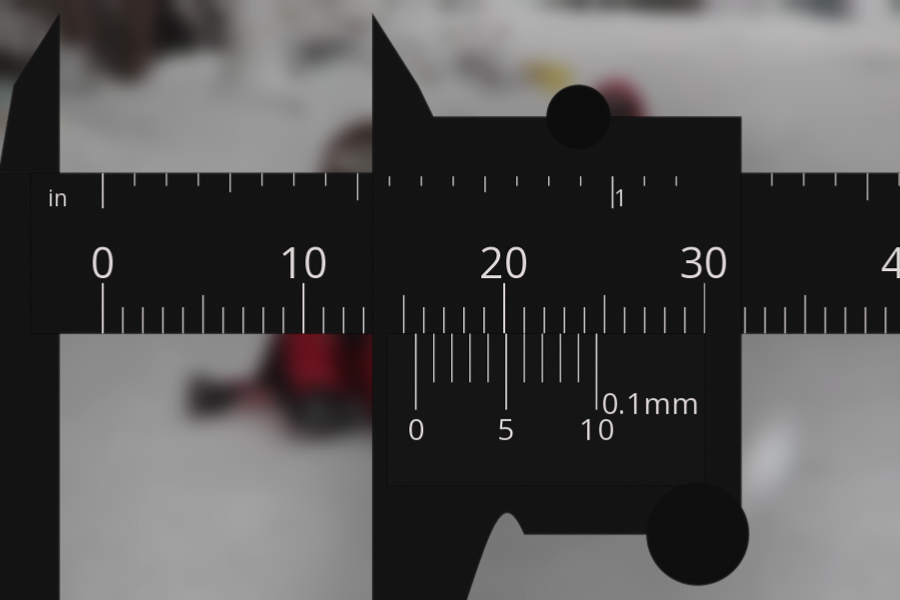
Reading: 15.6mm
